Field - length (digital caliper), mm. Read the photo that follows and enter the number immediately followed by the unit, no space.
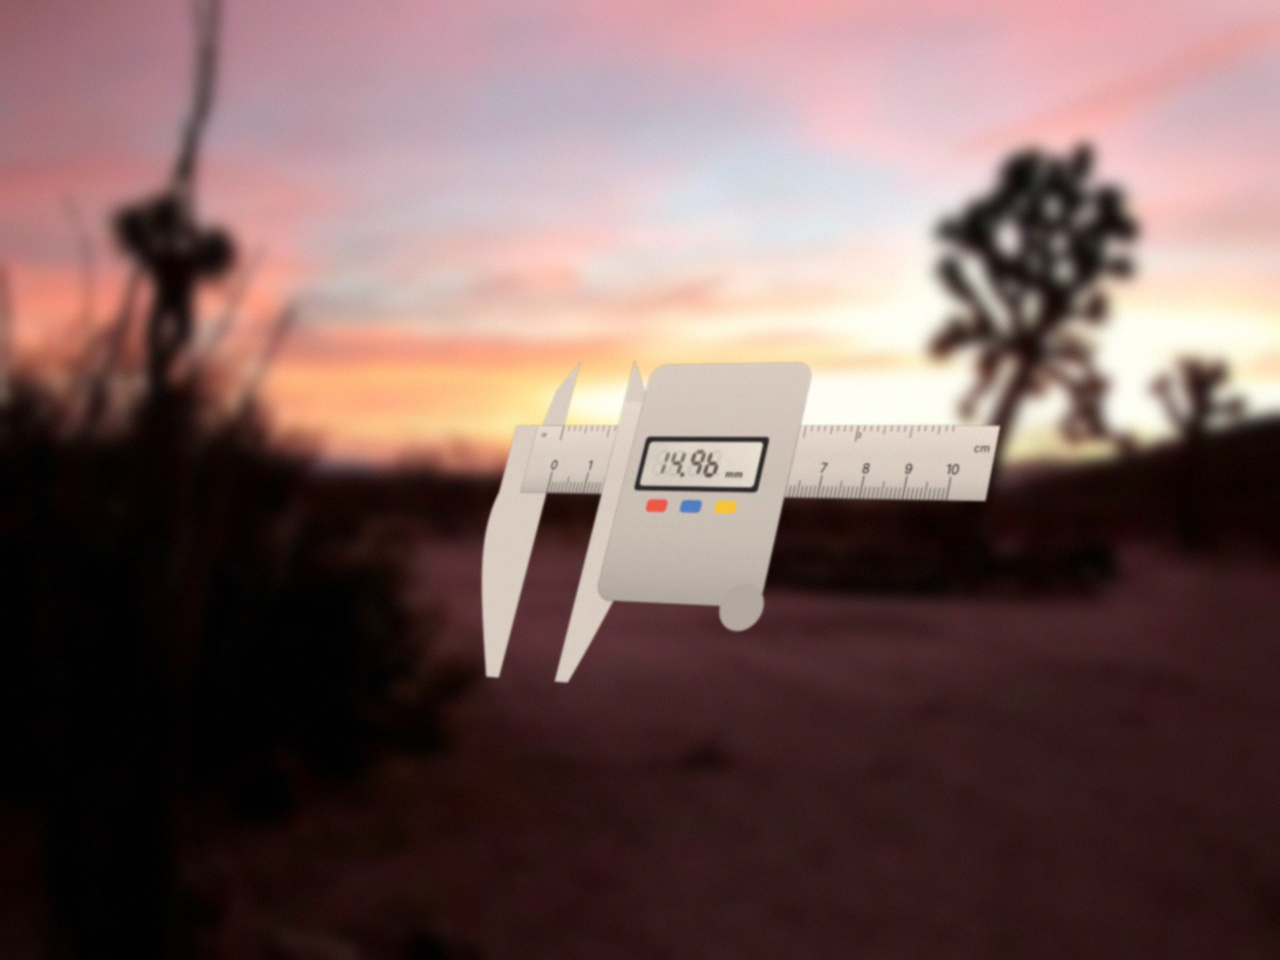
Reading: 14.96mm
